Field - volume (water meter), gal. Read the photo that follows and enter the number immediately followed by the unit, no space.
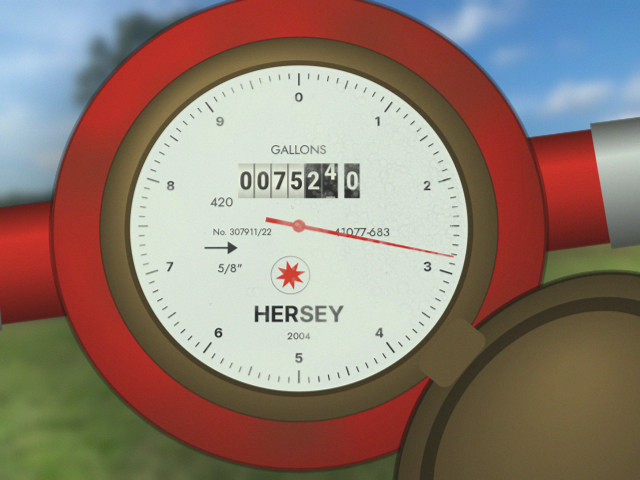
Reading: 75242.8gal
